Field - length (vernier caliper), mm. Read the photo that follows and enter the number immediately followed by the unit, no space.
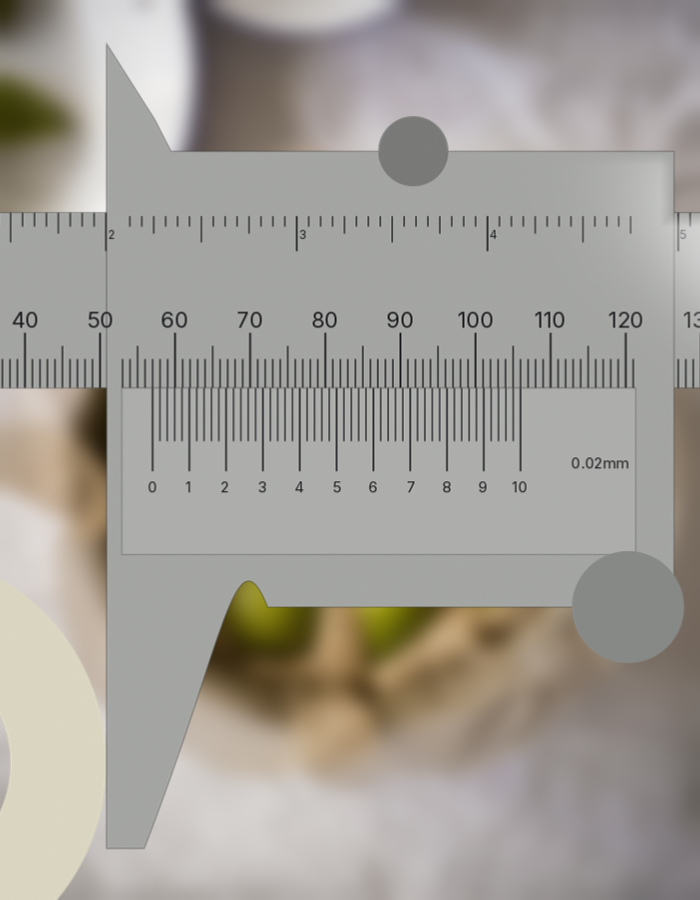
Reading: 57.0mm
